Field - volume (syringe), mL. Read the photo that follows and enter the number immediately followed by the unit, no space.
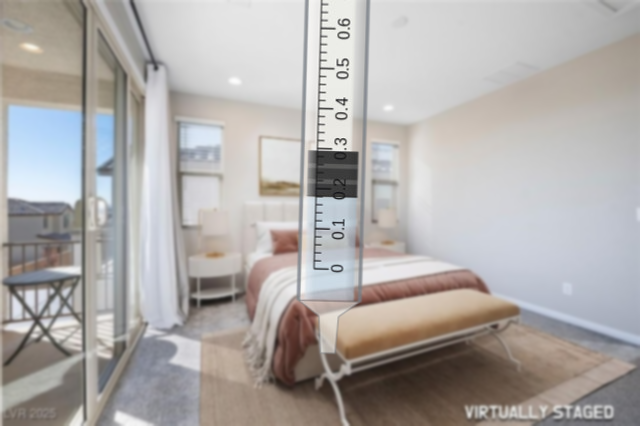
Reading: 0.18mL
